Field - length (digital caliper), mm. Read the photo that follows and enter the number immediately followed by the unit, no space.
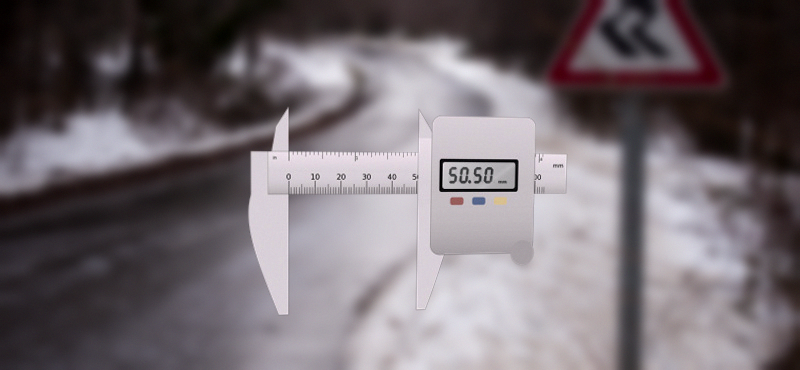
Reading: 50.50mm
